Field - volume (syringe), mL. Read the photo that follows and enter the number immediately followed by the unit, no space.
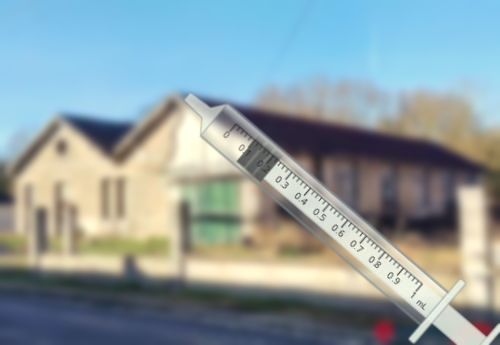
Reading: 0.1mL
